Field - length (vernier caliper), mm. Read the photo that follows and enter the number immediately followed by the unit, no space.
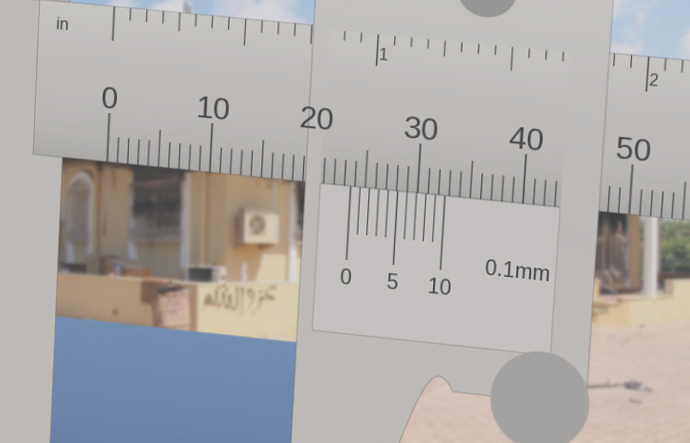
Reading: 23.6mm
